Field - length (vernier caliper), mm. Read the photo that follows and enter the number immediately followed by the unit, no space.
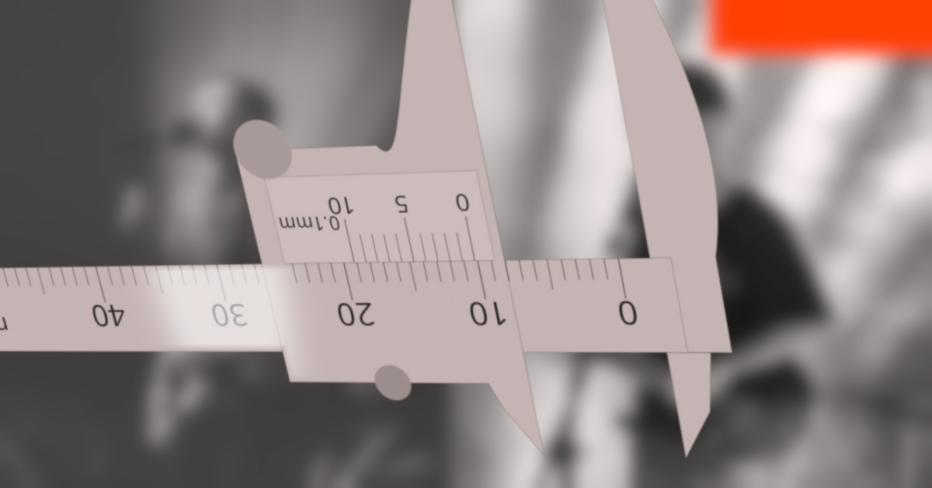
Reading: 10.2mm
